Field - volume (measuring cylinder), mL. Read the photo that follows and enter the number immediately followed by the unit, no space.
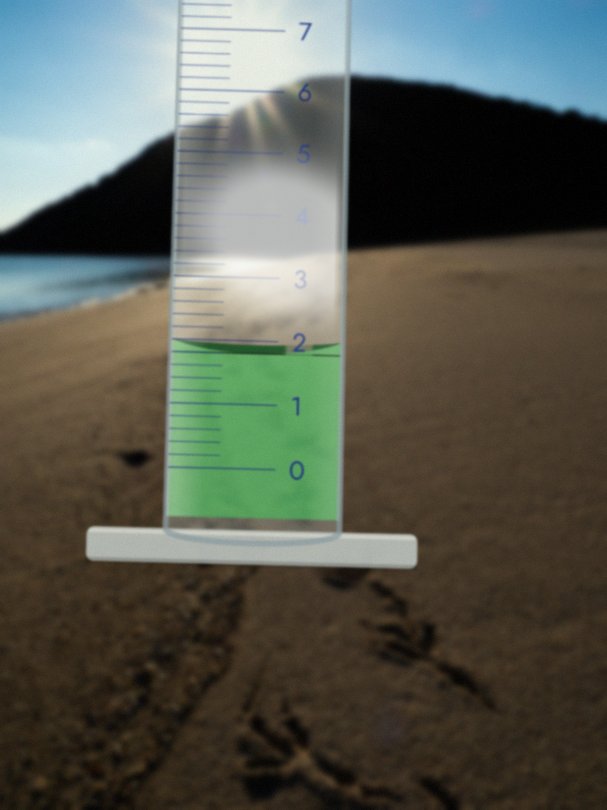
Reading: 1.8mL
